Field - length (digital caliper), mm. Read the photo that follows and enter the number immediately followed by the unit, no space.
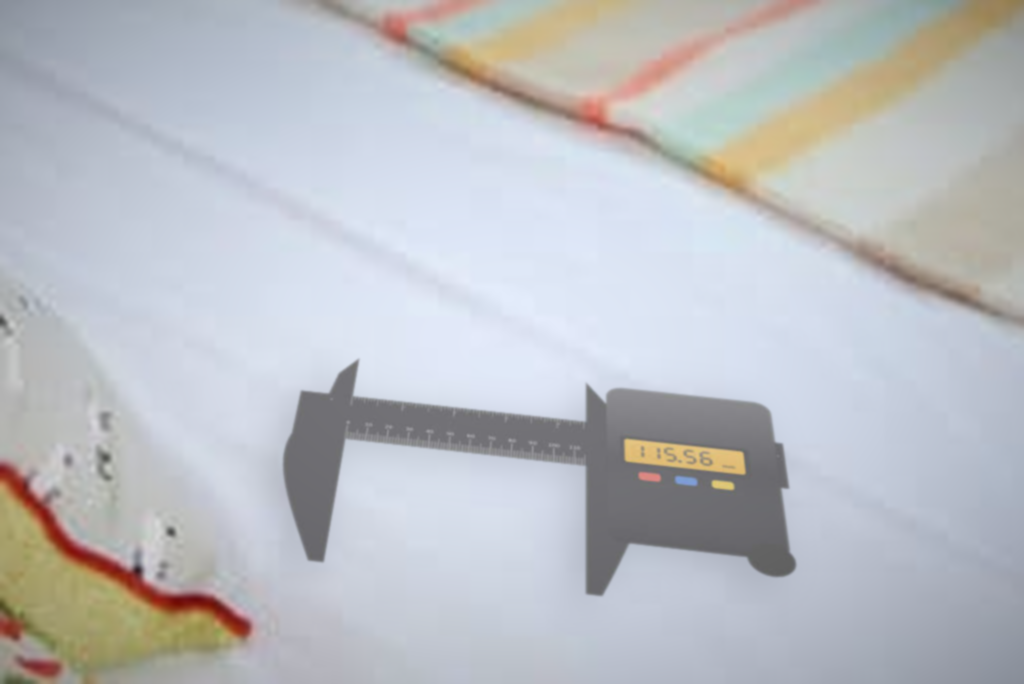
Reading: 115.56mm
